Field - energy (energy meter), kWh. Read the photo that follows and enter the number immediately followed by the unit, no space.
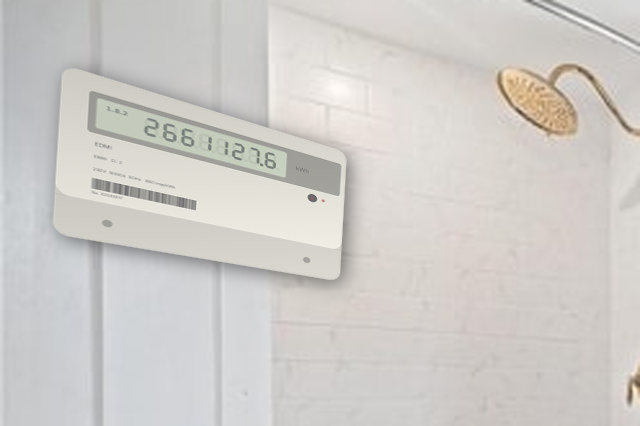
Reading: 2661127.6kWh
